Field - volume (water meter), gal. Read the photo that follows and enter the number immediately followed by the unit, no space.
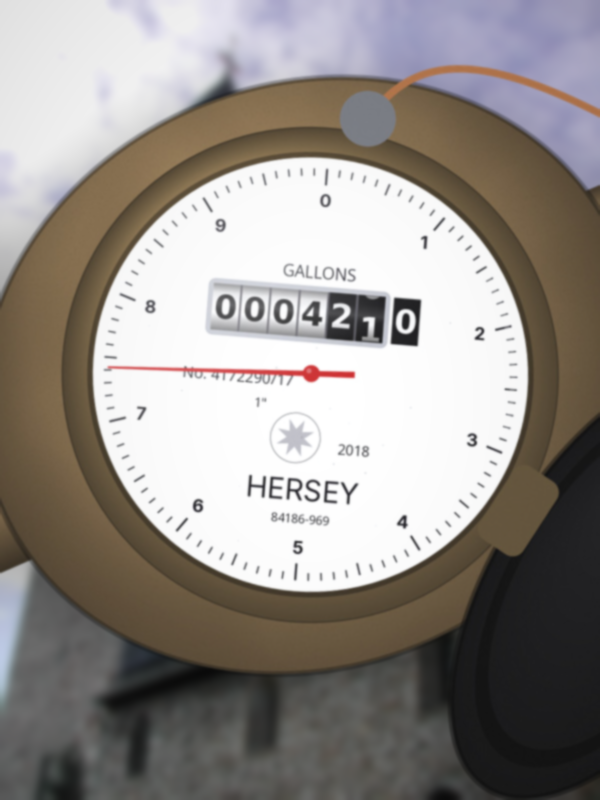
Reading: 4207.4gal
